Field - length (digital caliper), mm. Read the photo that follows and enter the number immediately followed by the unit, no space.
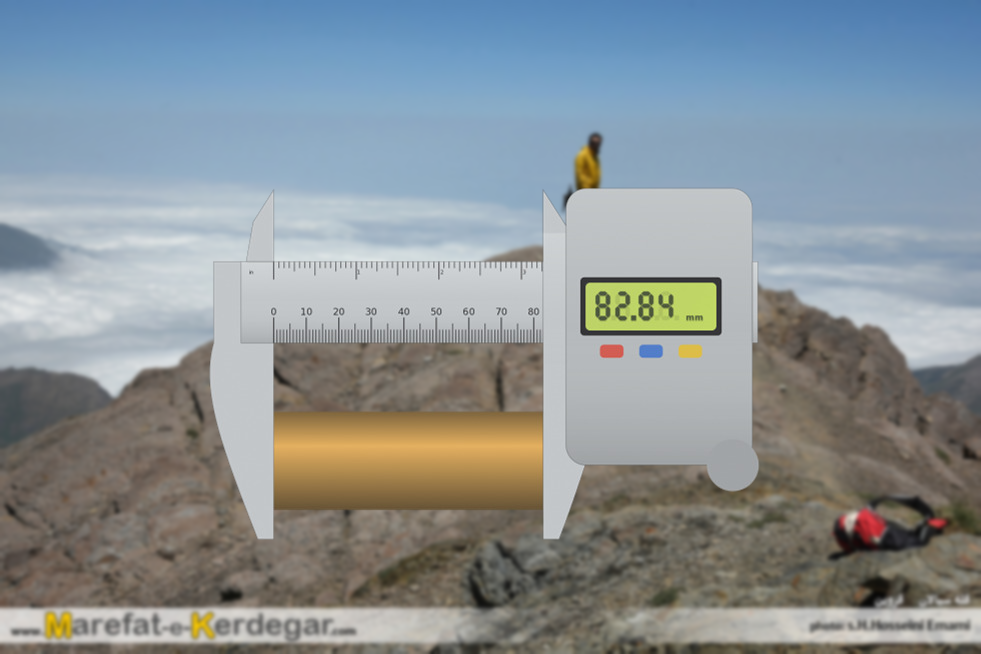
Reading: 82.84mm
